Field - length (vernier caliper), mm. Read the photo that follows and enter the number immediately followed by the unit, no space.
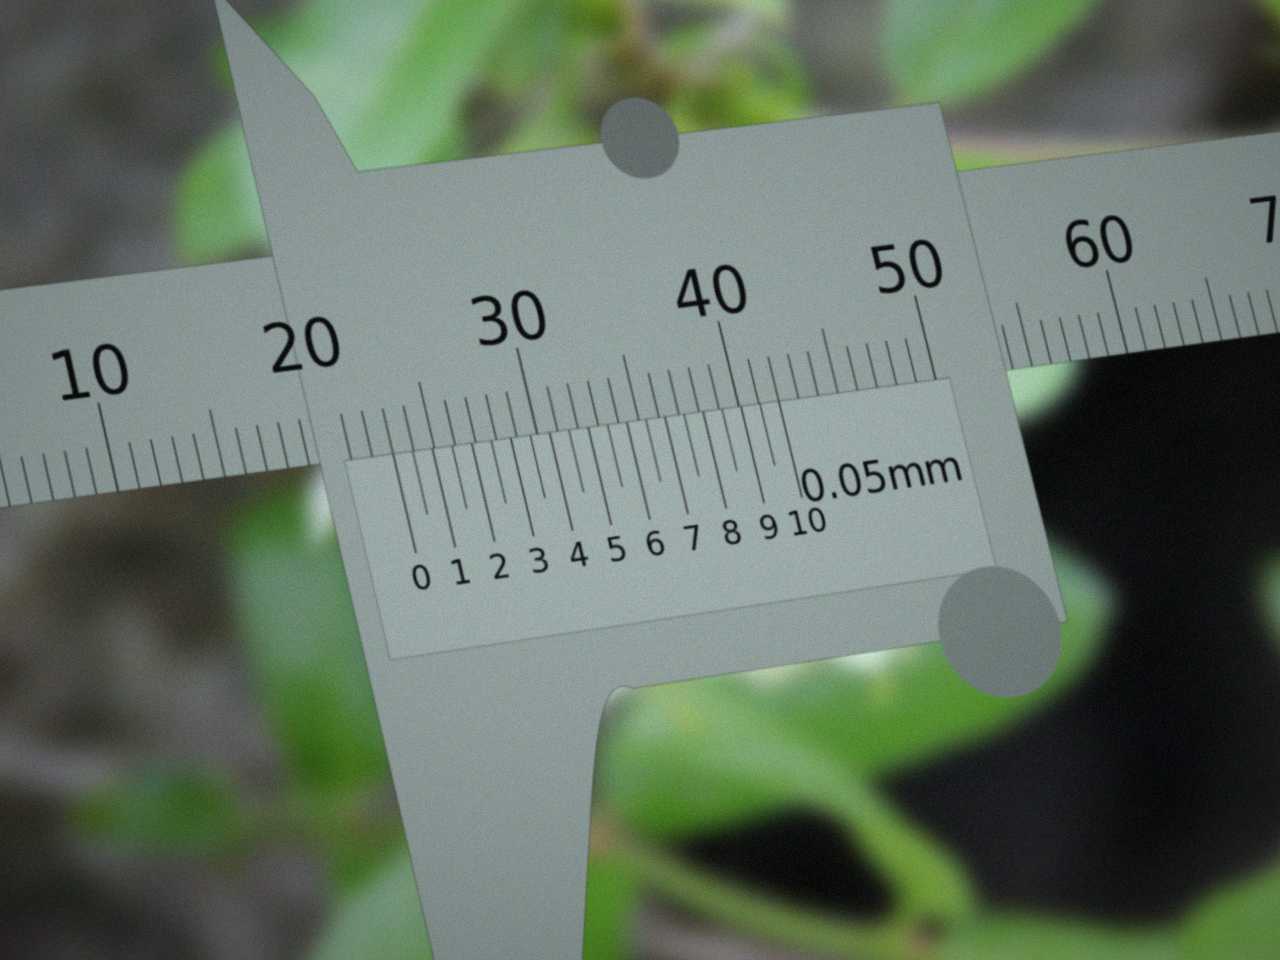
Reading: 23.0mm
